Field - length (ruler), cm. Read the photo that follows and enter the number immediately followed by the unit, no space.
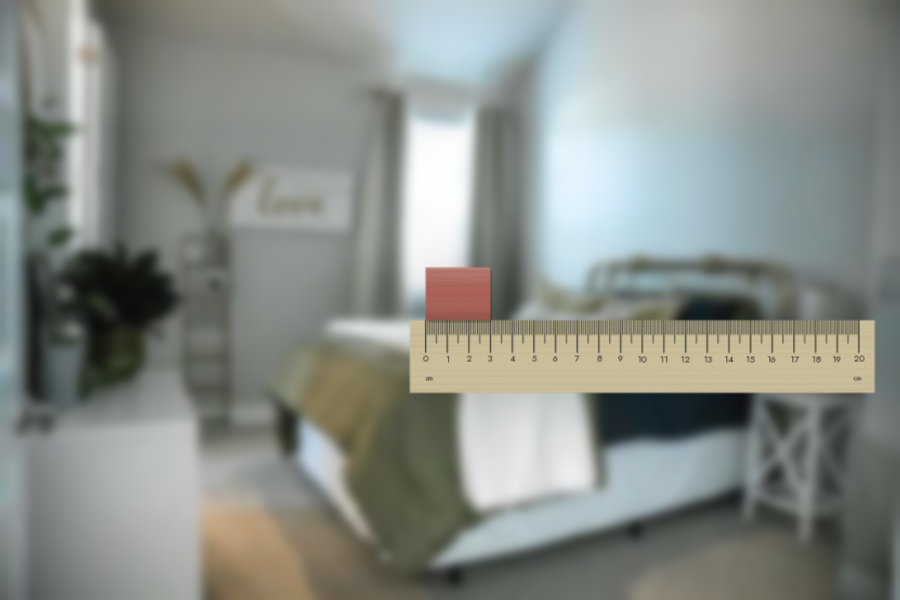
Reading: 3cm
